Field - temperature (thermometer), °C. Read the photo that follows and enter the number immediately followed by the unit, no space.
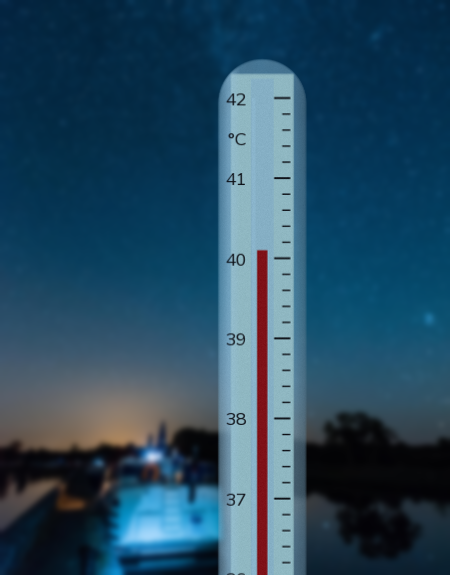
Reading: 40.1°C
